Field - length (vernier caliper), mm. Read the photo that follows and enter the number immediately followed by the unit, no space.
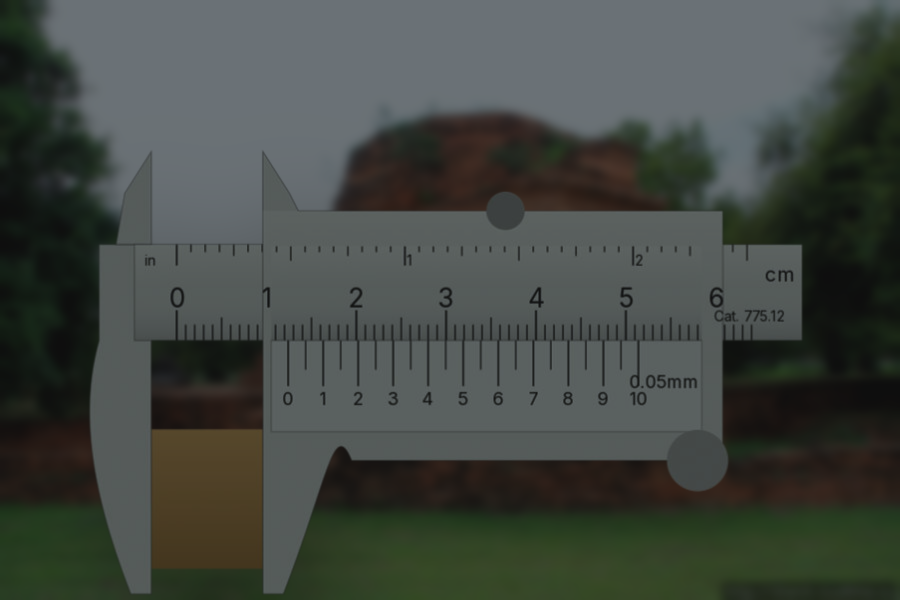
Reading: 12.4mm
